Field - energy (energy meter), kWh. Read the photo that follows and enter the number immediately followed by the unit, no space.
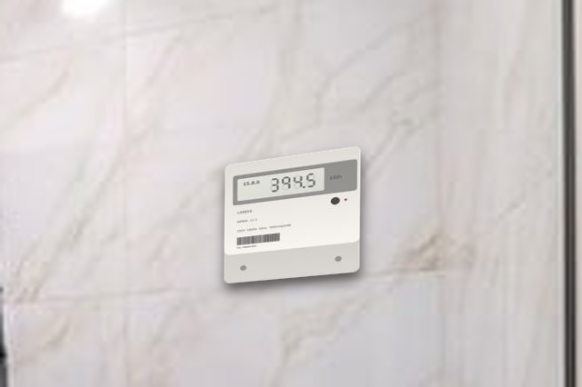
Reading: 394.5kWh
